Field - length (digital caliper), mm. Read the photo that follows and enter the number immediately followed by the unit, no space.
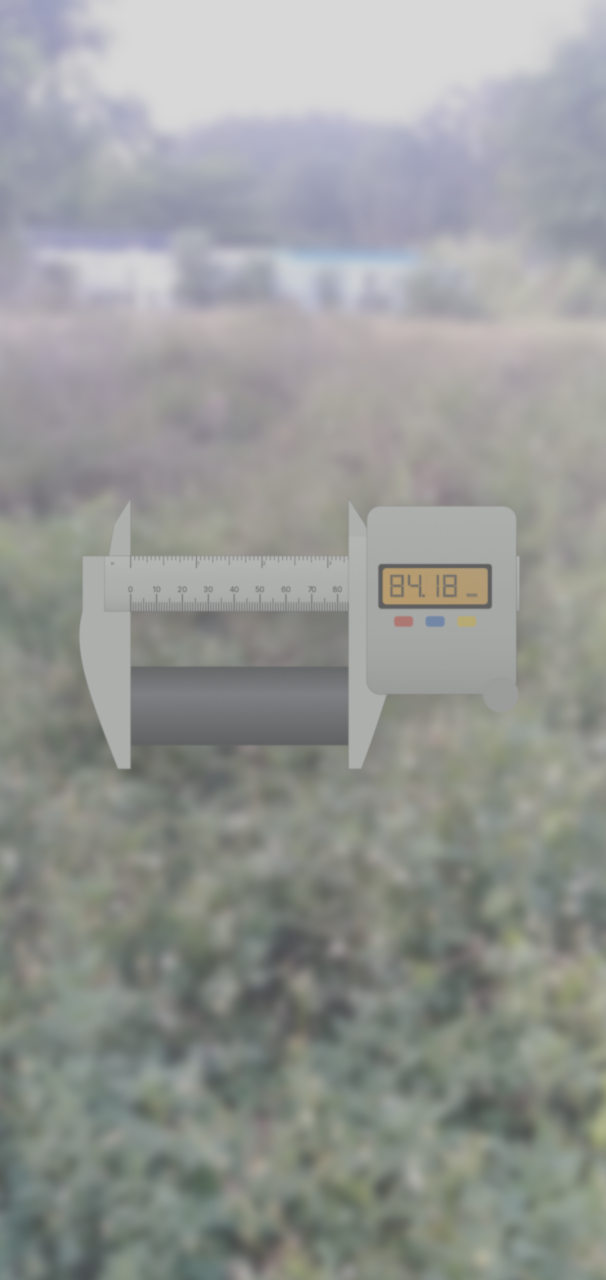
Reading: 84.18mm
